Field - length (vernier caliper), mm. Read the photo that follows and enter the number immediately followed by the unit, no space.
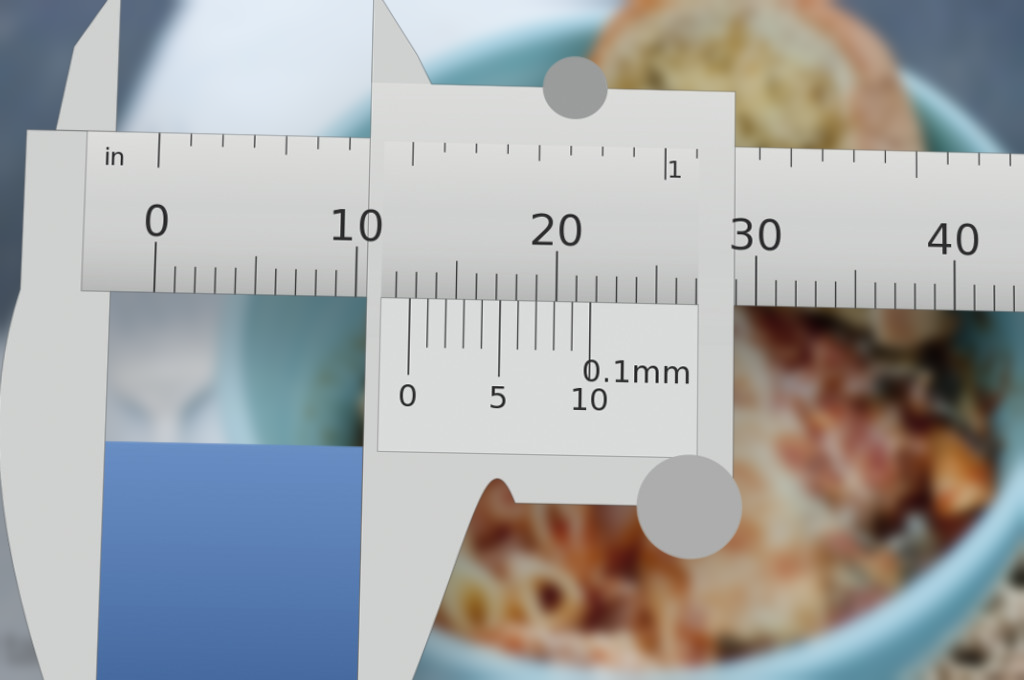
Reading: 12.7mm
